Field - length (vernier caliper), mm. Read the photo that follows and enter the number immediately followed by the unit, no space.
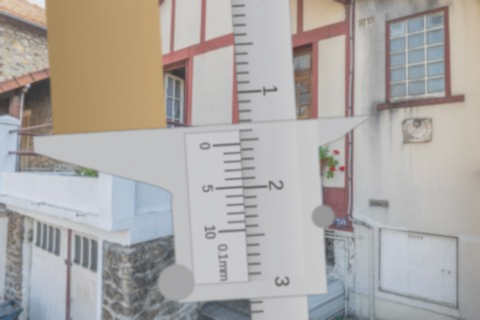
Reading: 15.4mm
